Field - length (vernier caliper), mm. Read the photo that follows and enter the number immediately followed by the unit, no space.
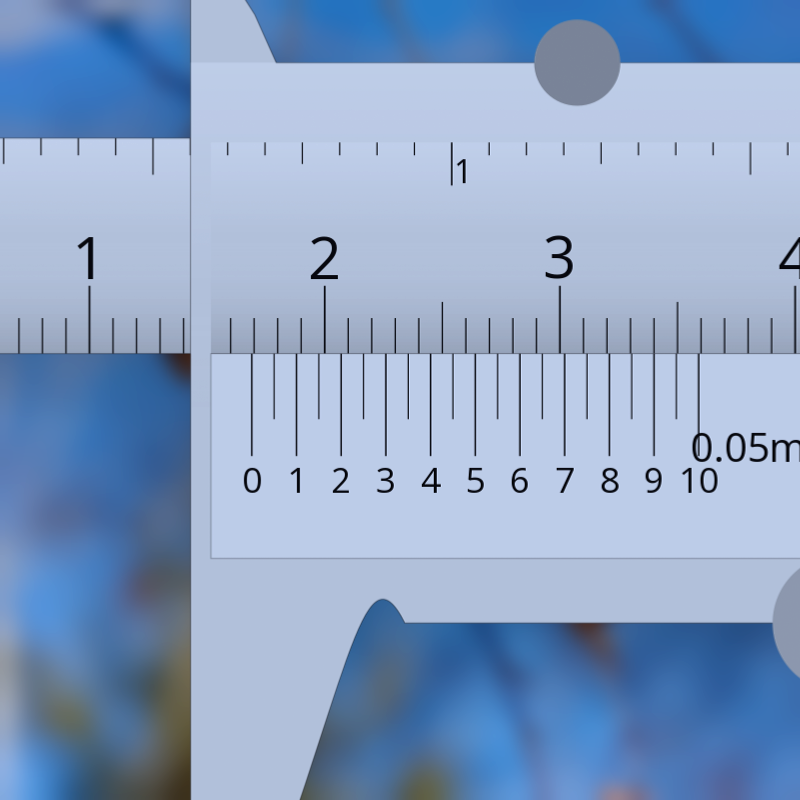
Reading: 16.90mm
